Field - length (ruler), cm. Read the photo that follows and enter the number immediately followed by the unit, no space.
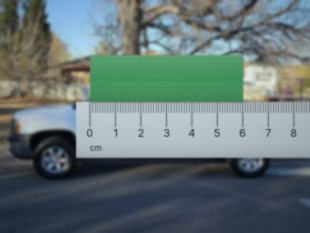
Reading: 6cm
